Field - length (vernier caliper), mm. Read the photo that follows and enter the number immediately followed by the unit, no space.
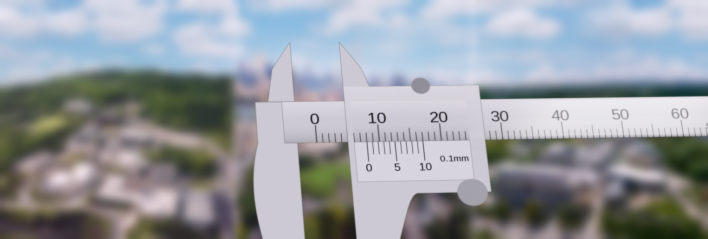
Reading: 8.0mm
